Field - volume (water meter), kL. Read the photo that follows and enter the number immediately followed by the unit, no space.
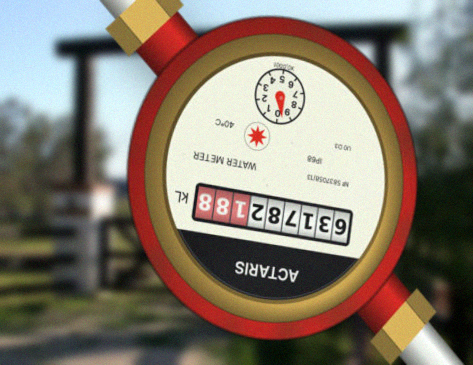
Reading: 631782.1879kL
